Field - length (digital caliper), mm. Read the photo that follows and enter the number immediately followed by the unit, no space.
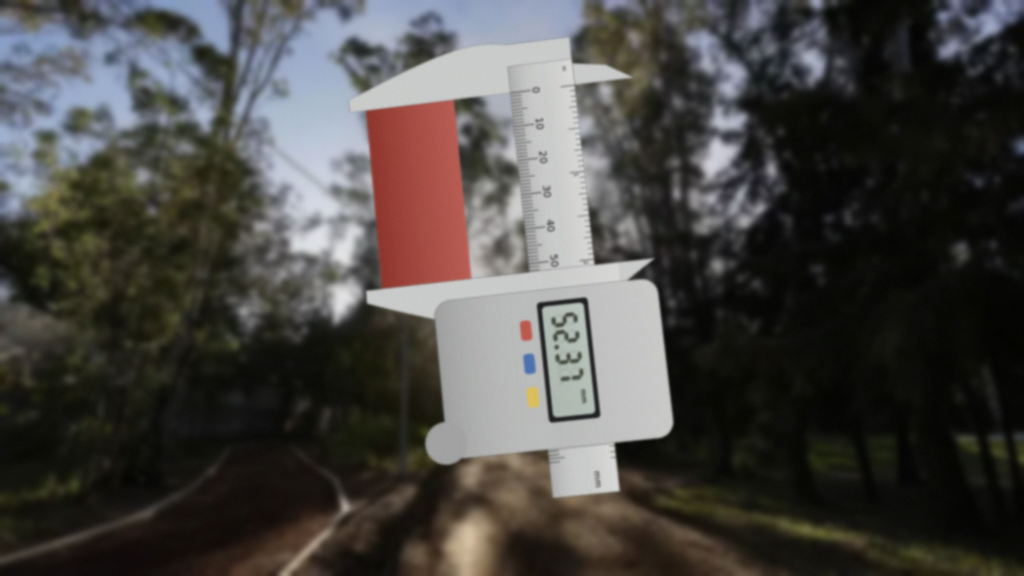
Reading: 52.37mm
